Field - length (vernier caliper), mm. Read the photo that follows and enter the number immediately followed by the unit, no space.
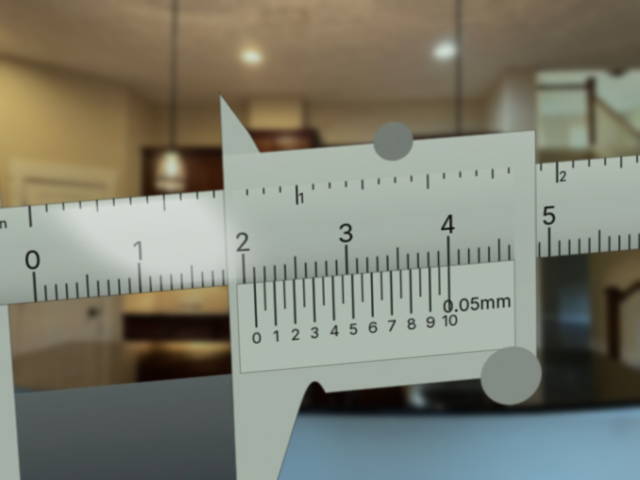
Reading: 21.0mm
